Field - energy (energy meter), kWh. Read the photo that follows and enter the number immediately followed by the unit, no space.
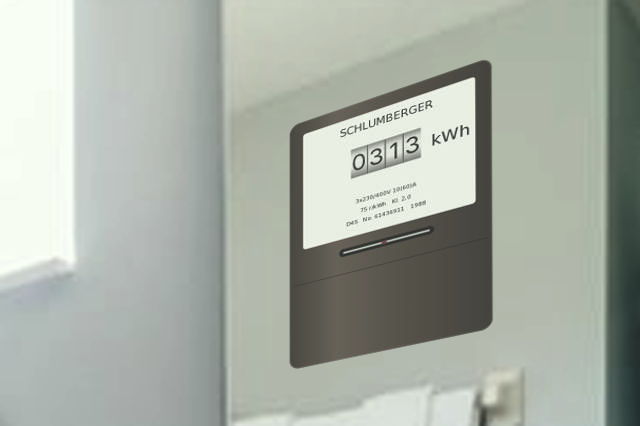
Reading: 313kWh
